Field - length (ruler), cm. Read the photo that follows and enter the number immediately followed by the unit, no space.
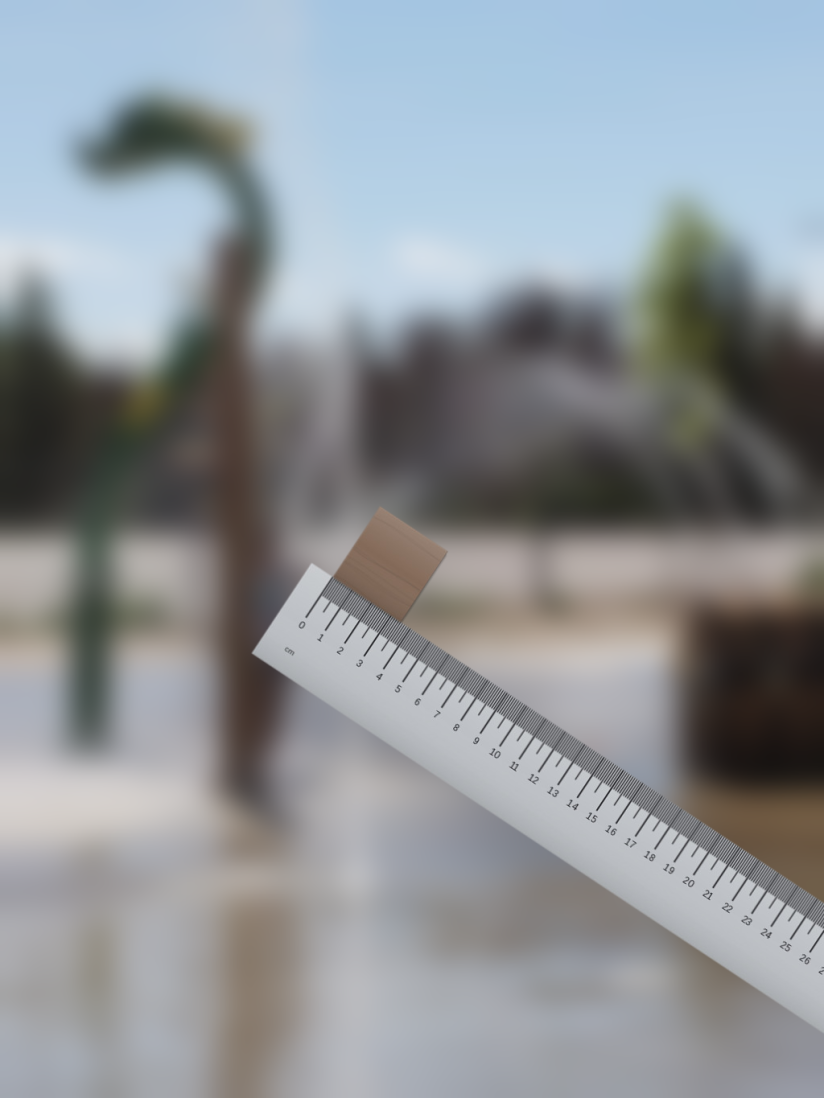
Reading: 3.5cm
